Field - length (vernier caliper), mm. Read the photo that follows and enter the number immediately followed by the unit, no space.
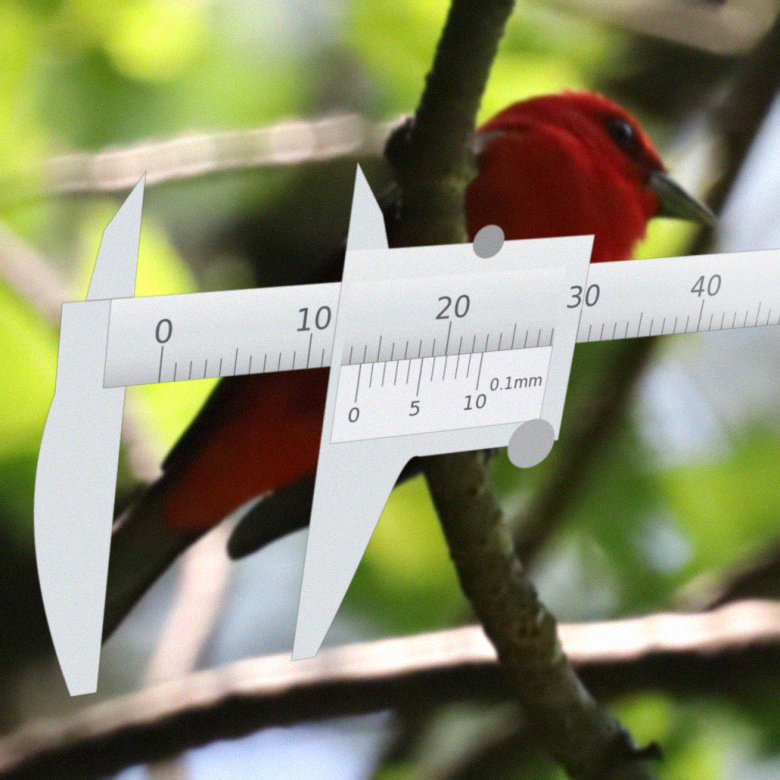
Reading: 13.8mm
